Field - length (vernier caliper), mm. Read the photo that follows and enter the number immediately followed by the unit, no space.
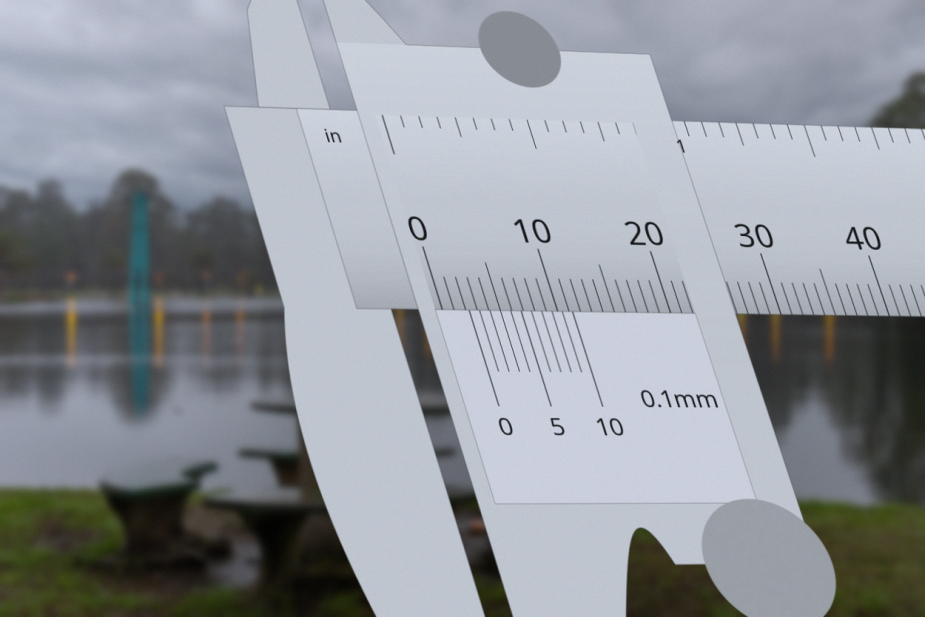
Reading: 2.3mm
